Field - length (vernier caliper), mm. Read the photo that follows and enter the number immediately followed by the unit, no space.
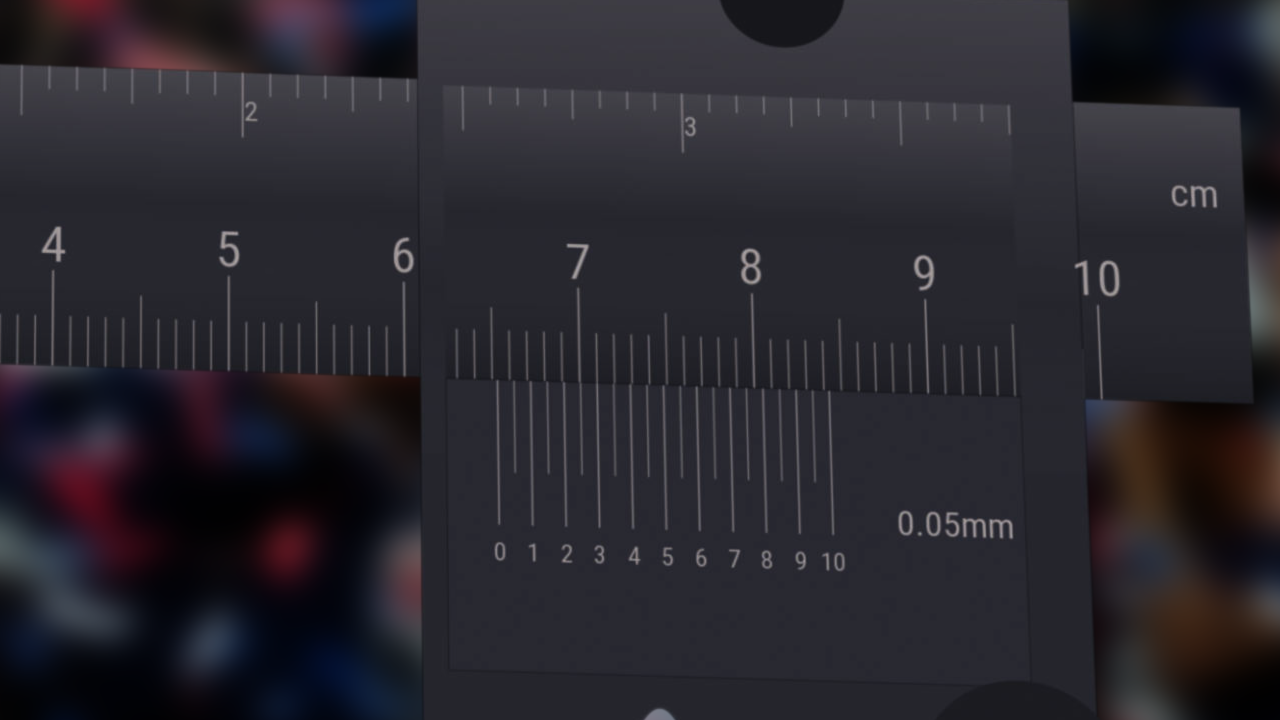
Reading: 65.3mm
